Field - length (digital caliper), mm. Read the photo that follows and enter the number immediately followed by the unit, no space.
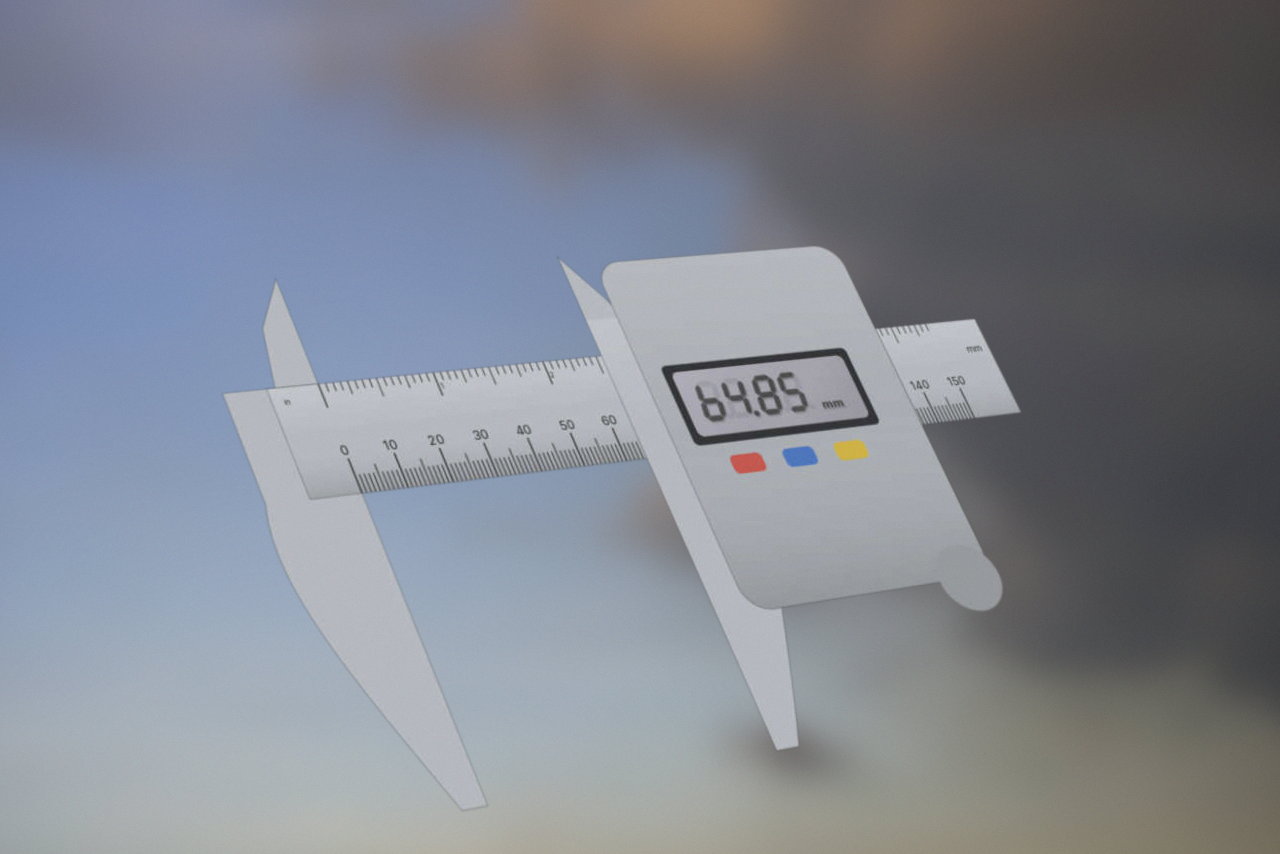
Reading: 64.85mm
